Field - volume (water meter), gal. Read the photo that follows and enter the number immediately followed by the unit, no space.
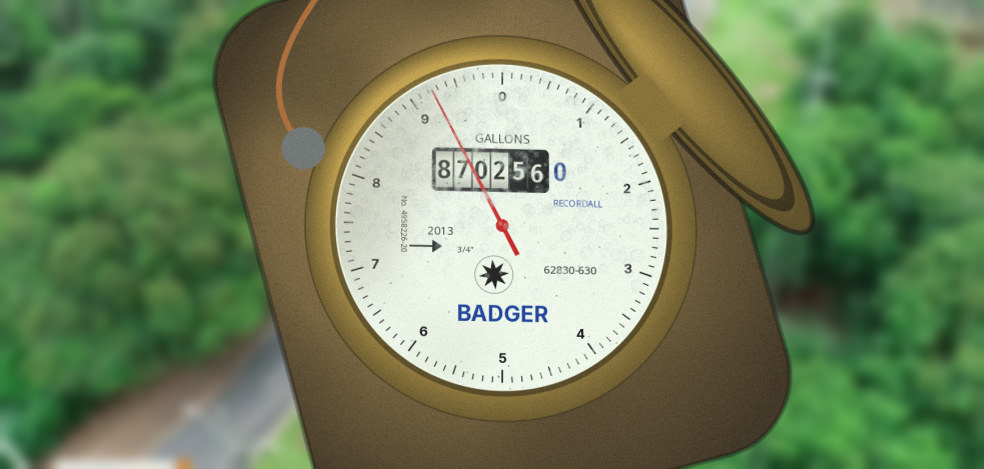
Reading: 8702559.2gal
